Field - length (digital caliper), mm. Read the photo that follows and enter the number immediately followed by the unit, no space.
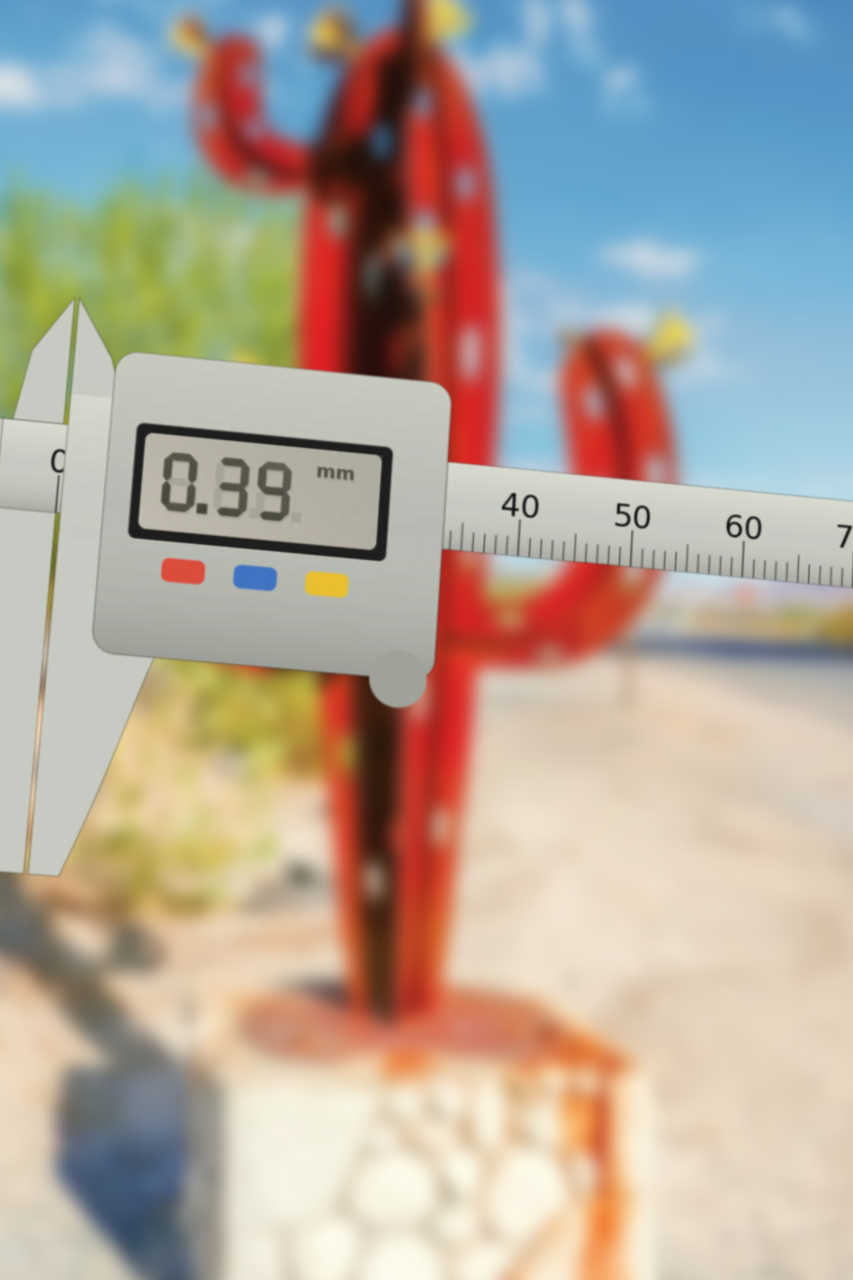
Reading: 0.39mm
